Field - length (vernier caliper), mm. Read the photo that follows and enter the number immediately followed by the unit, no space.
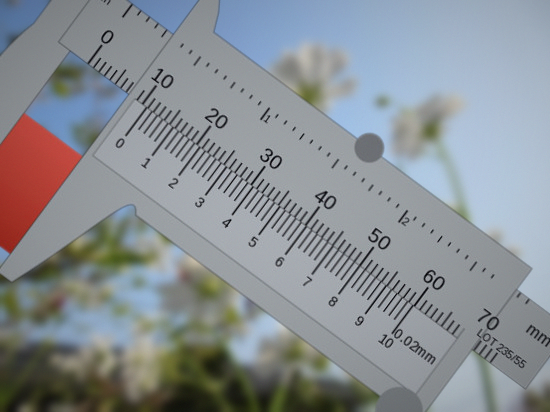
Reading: 10.8mm
